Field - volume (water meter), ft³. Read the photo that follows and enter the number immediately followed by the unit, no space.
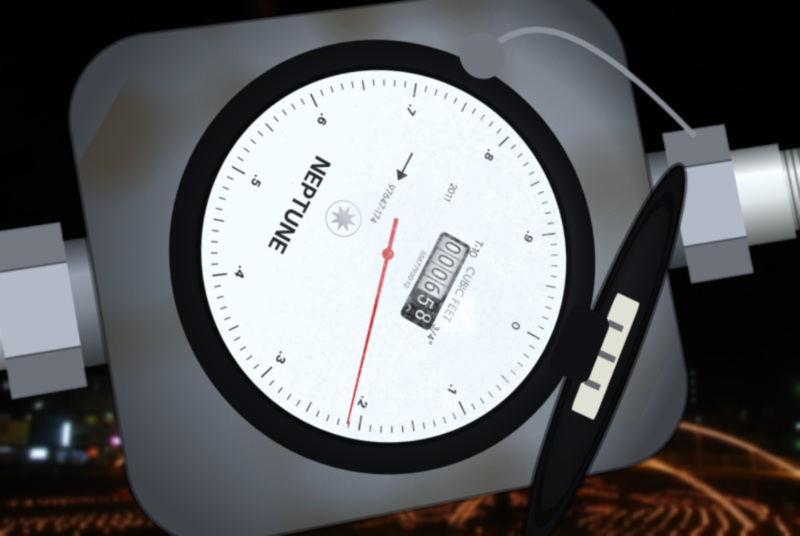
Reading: 658.21ft³
